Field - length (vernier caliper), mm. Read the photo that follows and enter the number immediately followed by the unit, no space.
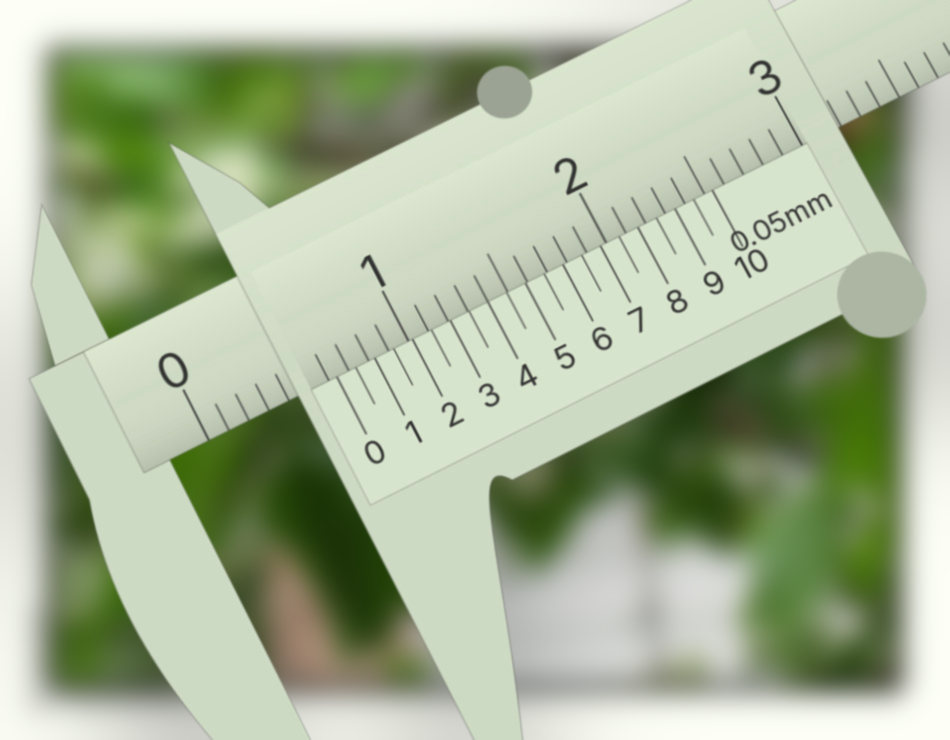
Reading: 6.4mm
